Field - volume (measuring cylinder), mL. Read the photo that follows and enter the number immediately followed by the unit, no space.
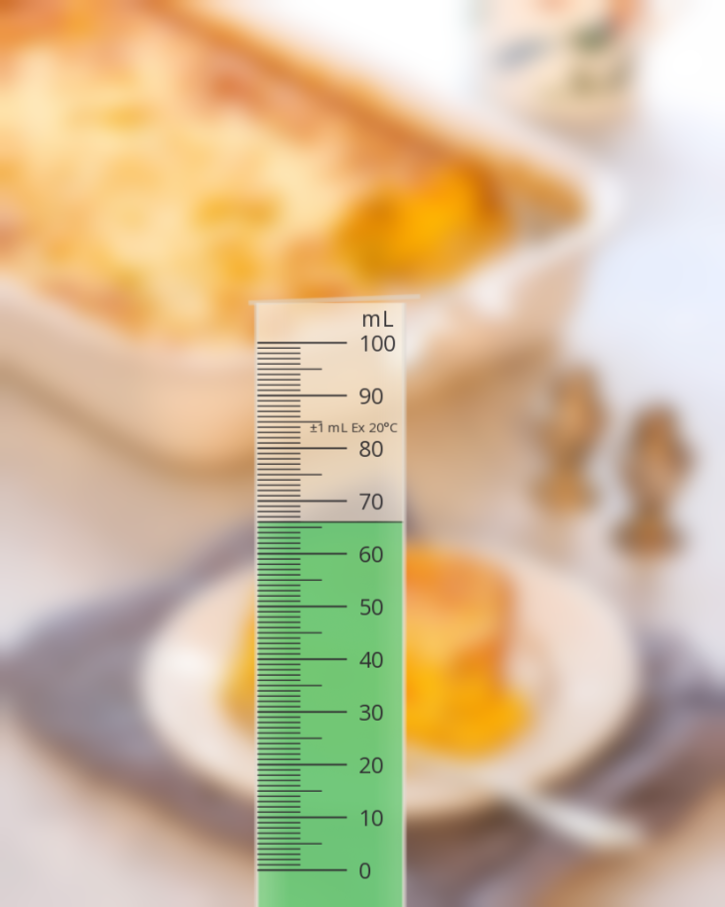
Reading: 66mL
